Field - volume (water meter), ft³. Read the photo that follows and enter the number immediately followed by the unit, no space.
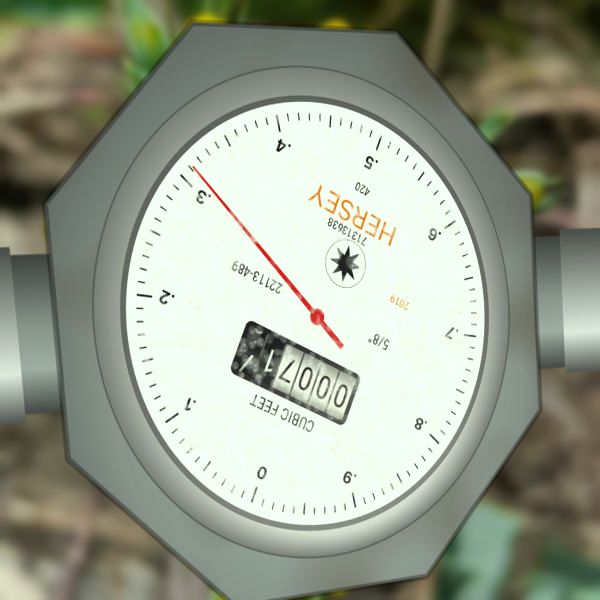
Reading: 717.31ft³
